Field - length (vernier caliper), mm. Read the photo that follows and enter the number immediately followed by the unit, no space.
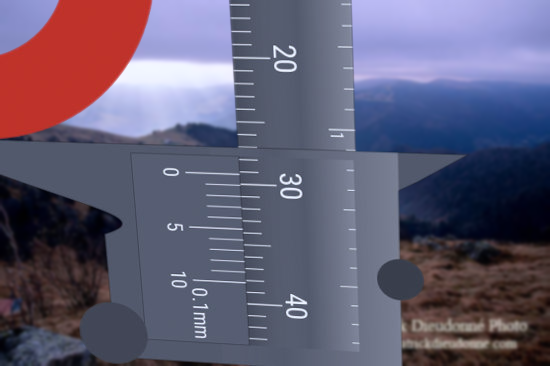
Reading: 29.2mm
